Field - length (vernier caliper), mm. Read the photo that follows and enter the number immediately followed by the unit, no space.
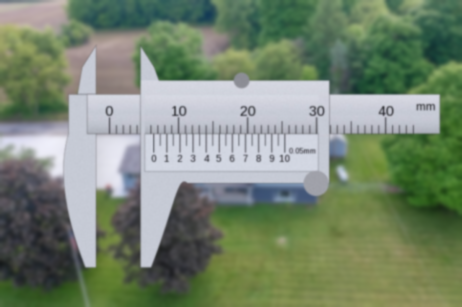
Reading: 6.4mm
